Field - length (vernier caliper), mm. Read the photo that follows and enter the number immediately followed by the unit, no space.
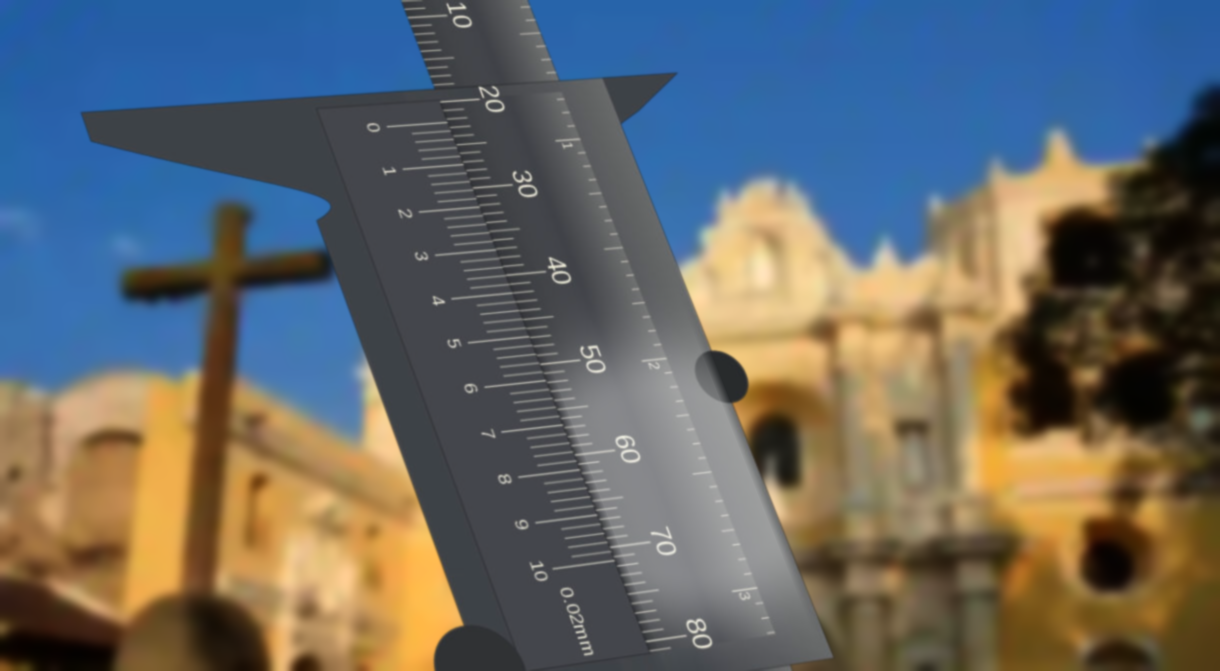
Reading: 22.4mm
